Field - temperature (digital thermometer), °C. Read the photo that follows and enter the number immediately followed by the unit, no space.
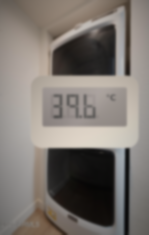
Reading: 39.6°C
